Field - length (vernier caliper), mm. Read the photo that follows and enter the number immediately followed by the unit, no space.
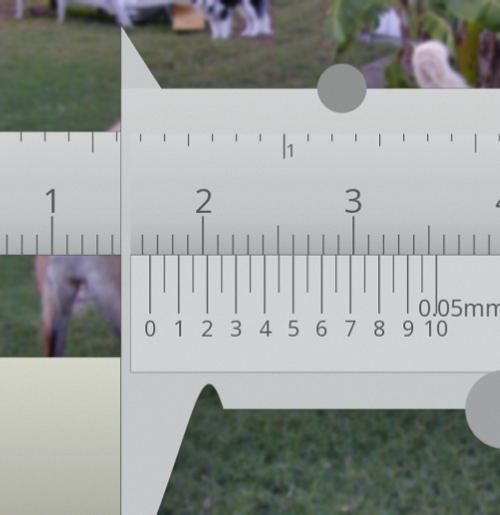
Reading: 16.5mm
